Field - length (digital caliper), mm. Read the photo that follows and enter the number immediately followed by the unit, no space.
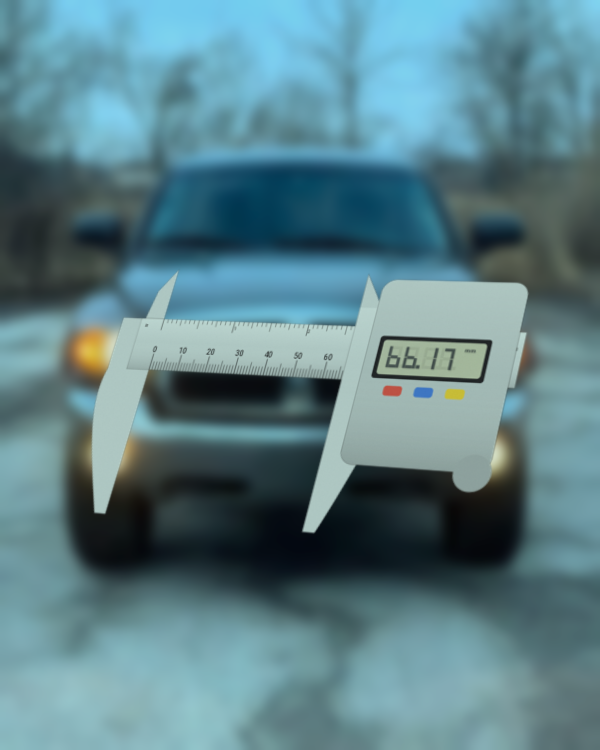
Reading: 66.17mm
